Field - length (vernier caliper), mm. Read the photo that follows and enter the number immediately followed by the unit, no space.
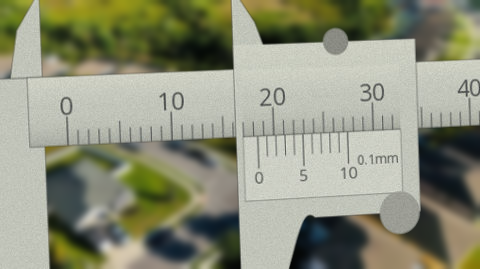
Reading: 18.4mm
